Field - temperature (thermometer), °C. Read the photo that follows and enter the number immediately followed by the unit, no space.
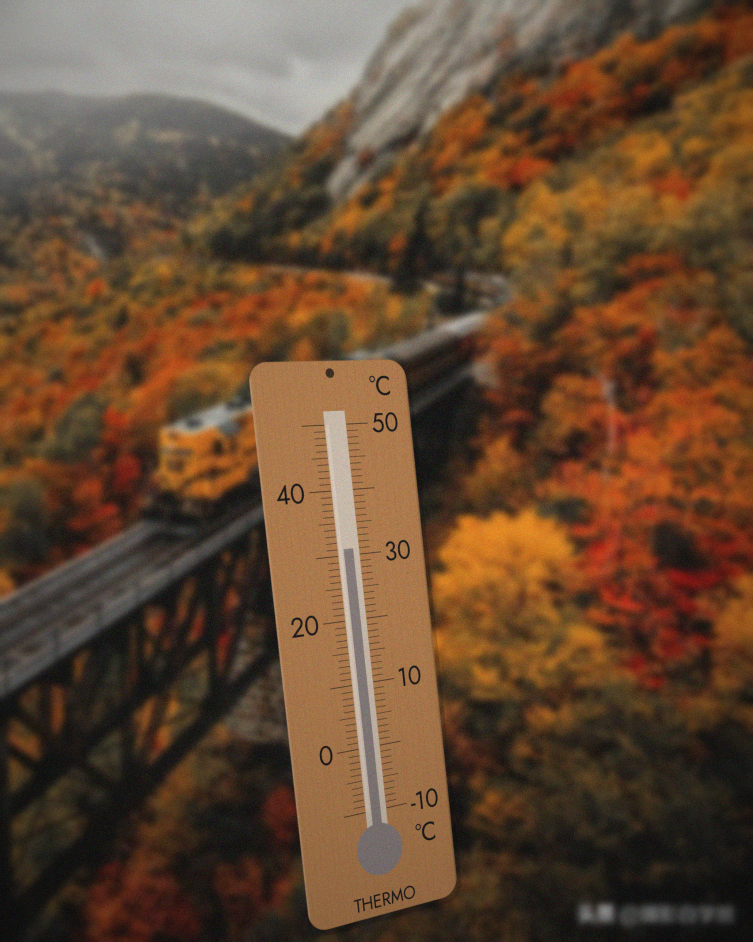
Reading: 31°C
